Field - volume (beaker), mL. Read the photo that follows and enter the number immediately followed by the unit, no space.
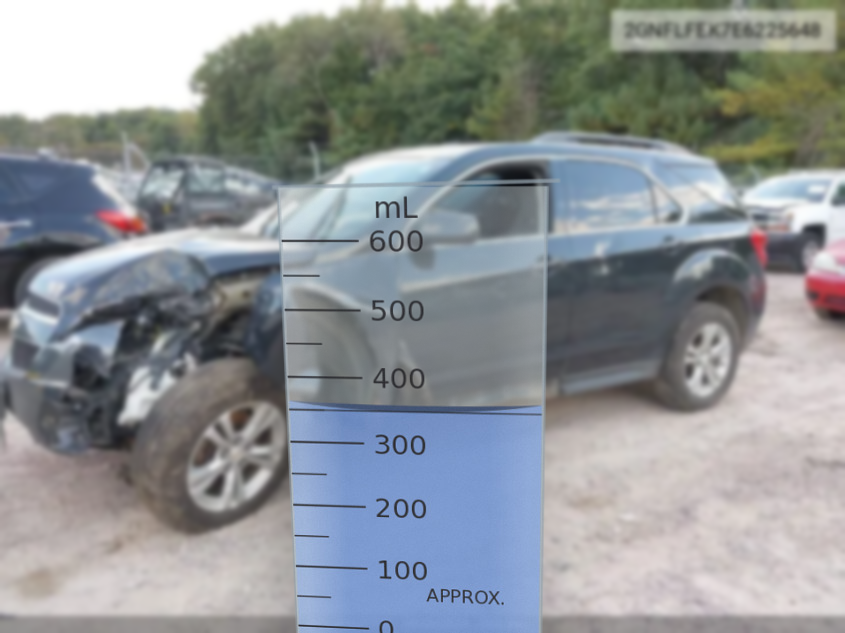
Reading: 350mL
